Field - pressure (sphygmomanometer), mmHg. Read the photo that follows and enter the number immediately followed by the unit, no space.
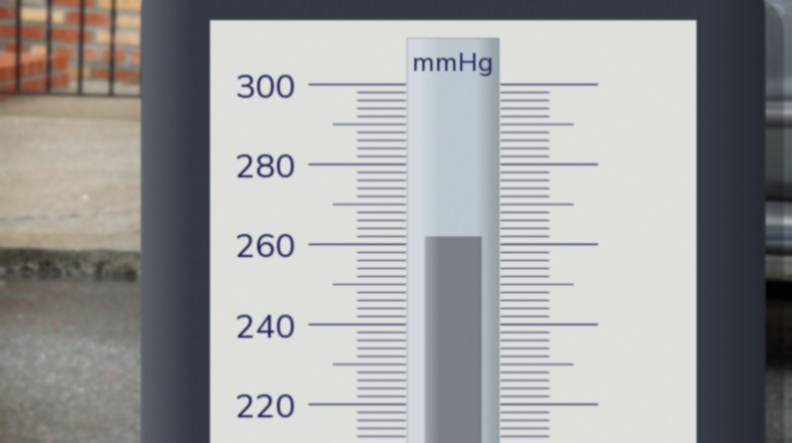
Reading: 262mmHg
